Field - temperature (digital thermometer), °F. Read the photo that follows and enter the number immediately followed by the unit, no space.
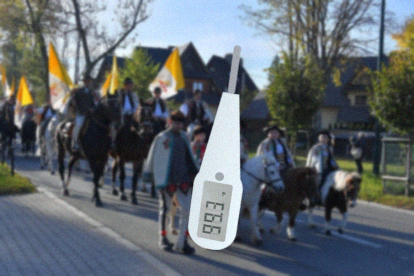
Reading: 99.3°F
